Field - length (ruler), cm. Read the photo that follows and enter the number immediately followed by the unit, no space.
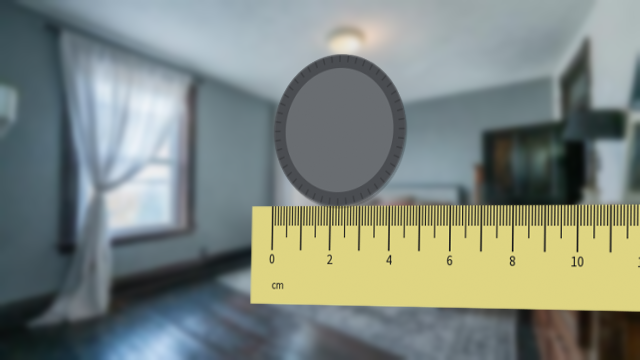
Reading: 4.5cm
